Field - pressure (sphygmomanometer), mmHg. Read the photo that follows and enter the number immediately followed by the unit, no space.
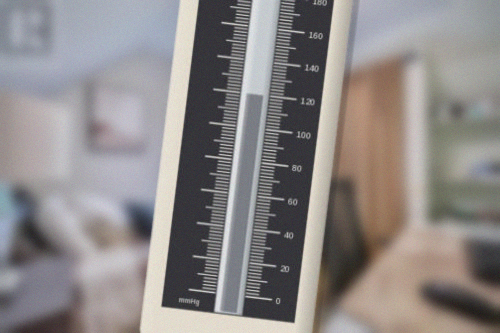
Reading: 120mmHg
